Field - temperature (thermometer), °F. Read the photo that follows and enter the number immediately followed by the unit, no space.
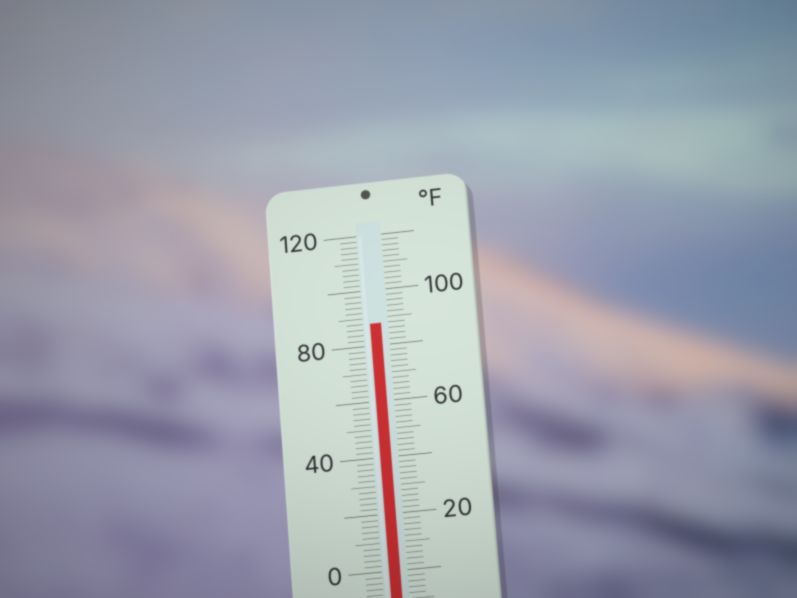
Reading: 88°F
